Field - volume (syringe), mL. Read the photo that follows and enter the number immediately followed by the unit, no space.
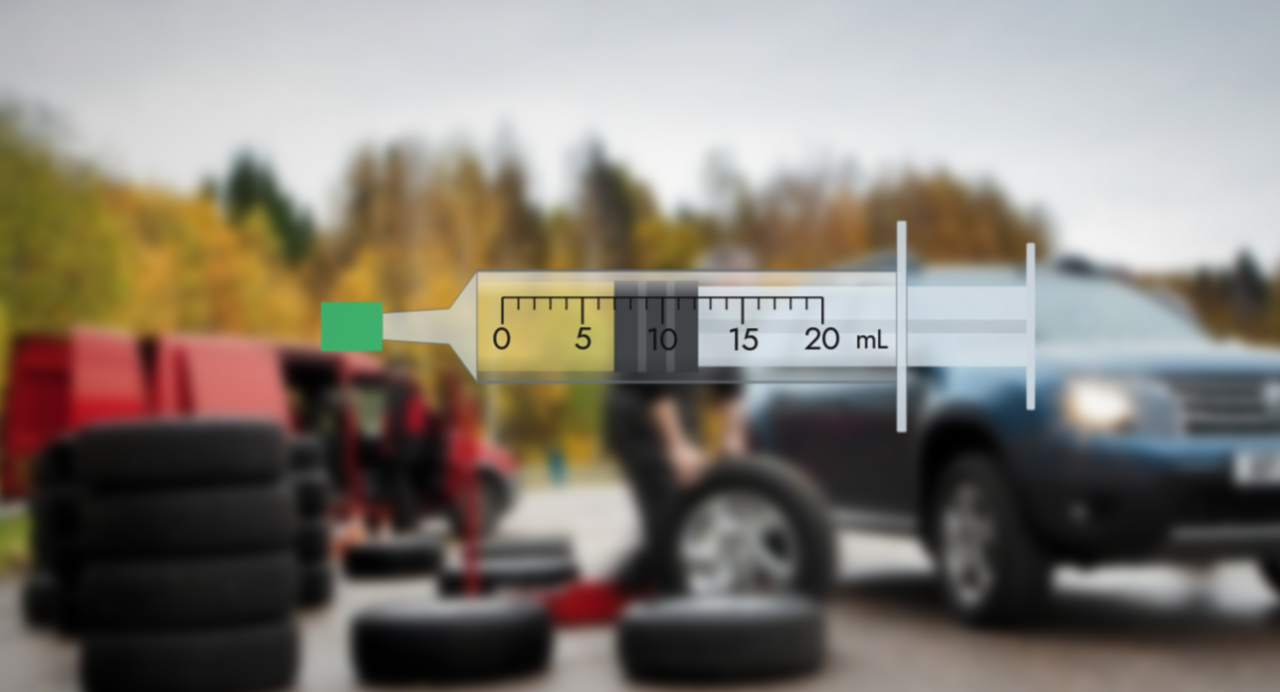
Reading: 7mL
